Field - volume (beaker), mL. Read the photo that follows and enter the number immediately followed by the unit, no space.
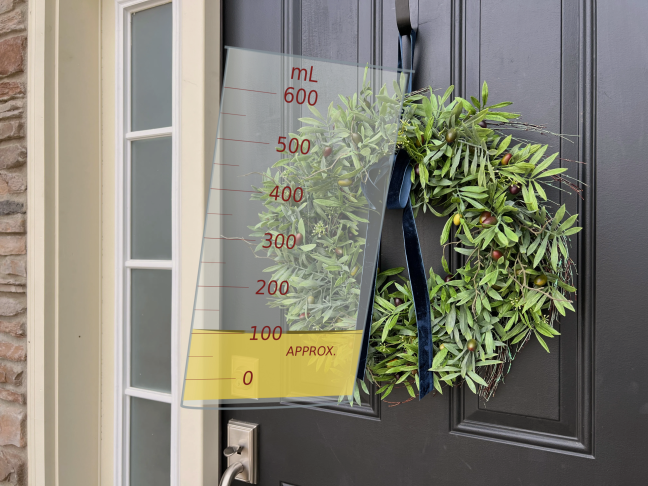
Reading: 100mL
